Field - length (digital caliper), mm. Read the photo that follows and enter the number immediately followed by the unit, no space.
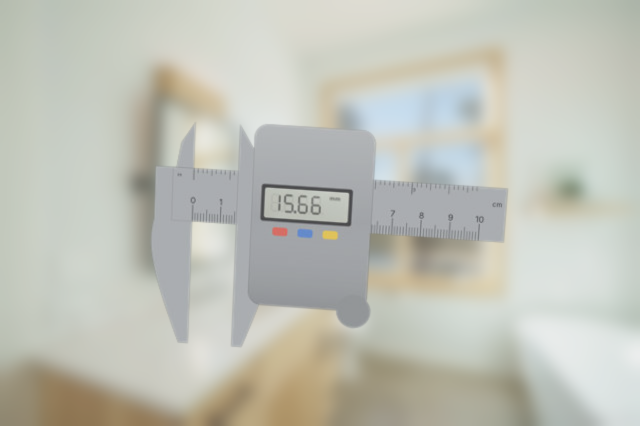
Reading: 15.66mm
